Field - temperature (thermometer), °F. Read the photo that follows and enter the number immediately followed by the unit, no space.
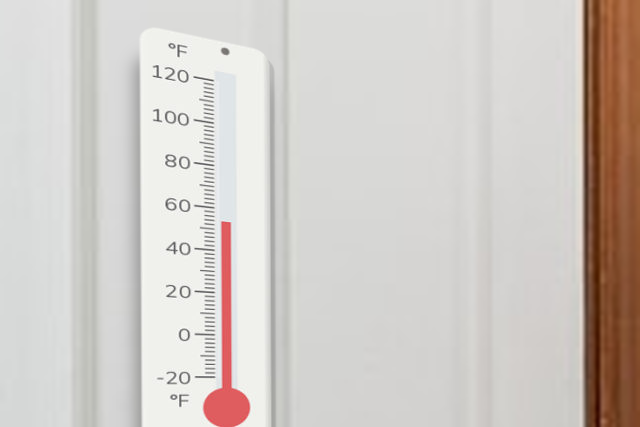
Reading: 54°F
